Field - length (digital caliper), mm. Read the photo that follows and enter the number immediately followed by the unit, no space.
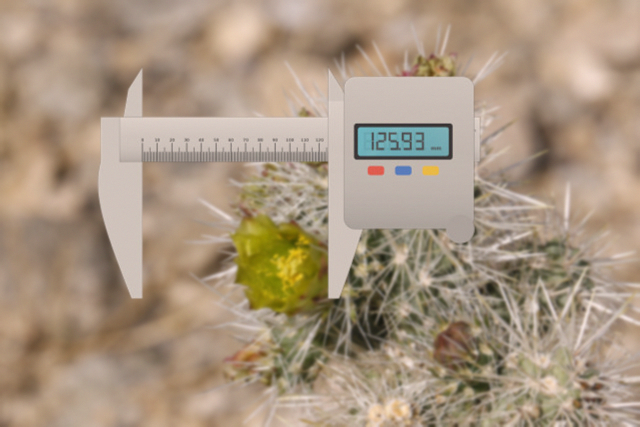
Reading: 125.93mm
